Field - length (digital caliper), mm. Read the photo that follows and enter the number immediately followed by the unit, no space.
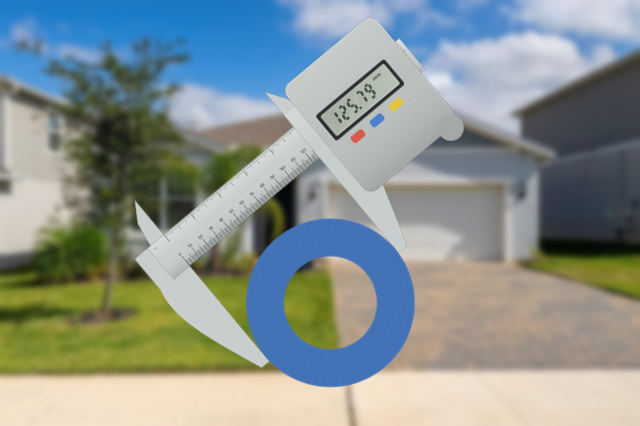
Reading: 125.79mm
